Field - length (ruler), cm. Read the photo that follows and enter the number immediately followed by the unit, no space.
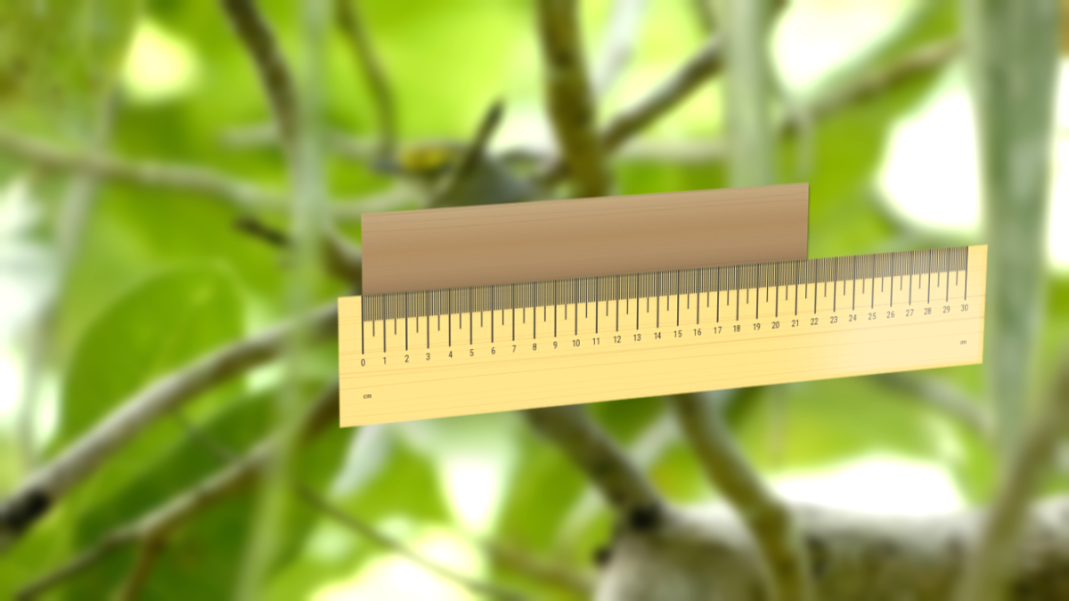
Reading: 21.5cm
